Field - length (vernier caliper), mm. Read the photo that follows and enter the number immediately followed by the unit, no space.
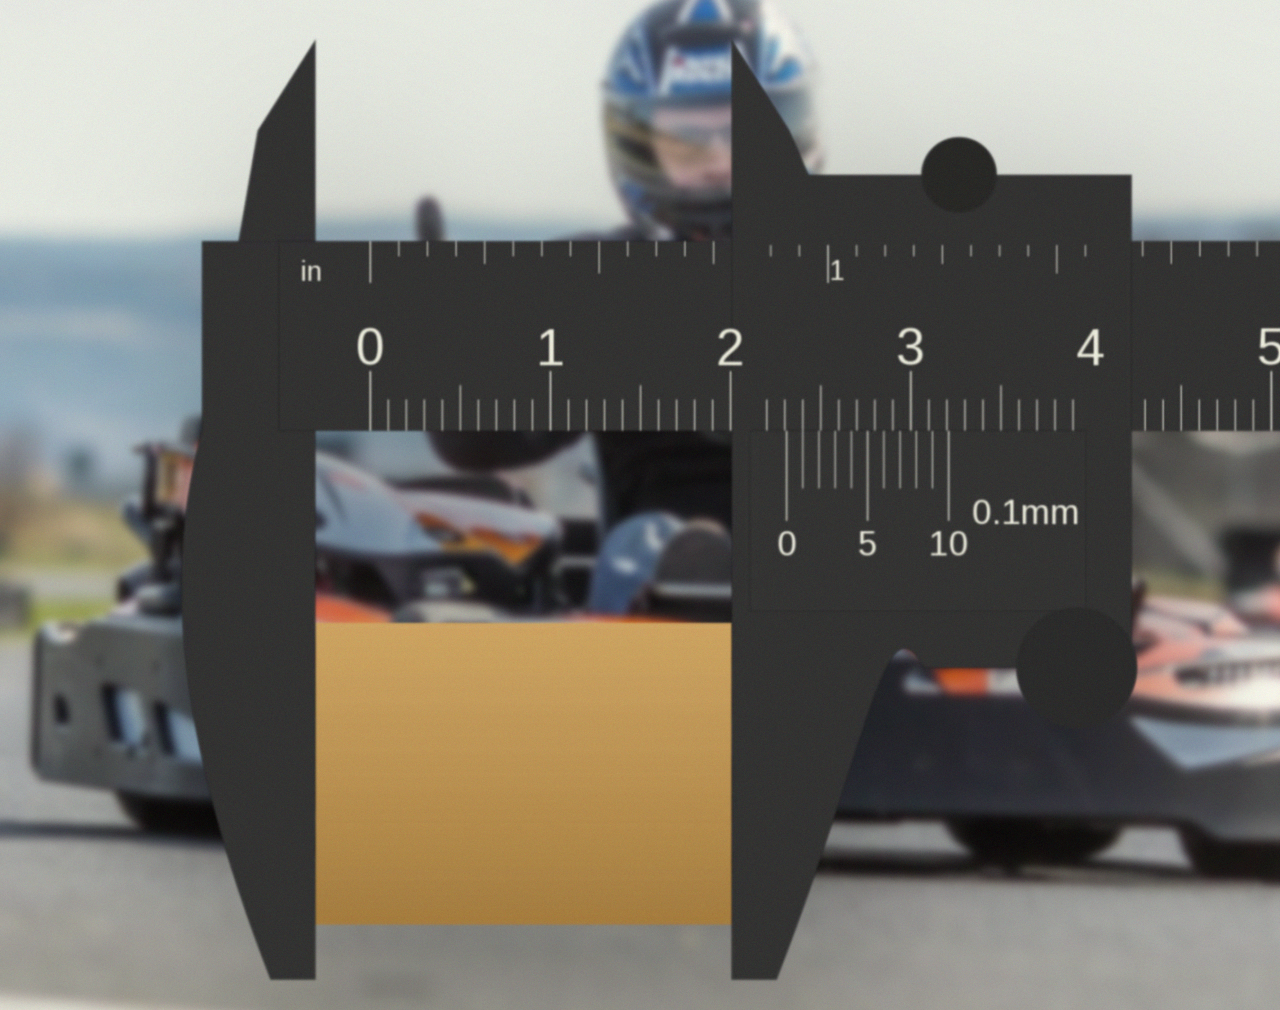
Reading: 23.1mm
